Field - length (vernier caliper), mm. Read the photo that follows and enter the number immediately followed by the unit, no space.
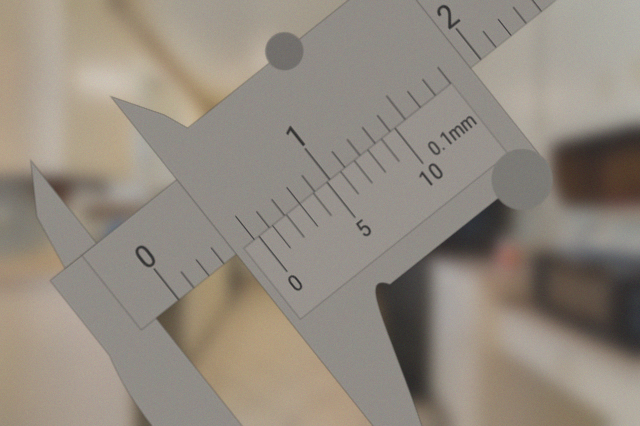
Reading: 5.3mm
